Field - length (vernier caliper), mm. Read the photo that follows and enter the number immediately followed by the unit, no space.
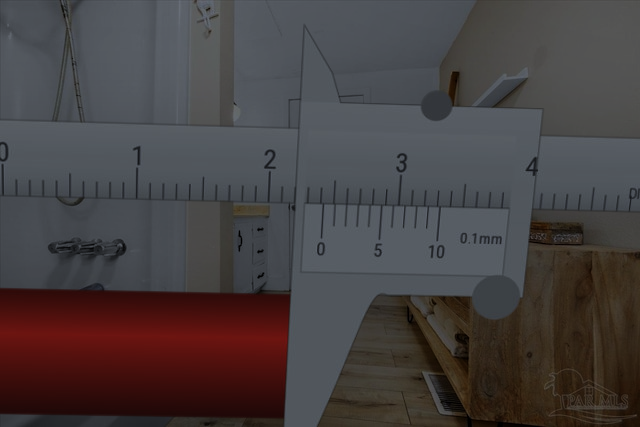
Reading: 24.2mm
